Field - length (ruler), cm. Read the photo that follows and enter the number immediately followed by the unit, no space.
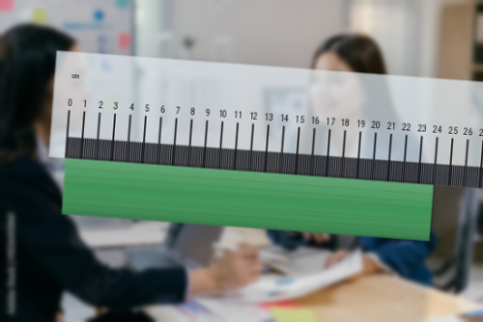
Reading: 24cm
